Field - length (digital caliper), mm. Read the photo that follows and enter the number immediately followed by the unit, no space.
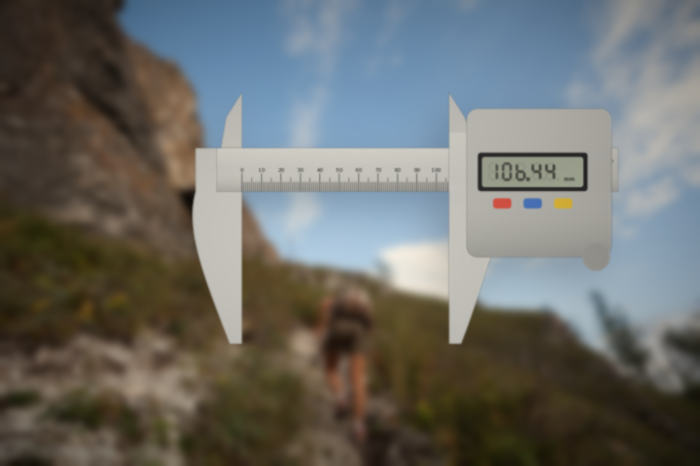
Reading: 106.44mm
